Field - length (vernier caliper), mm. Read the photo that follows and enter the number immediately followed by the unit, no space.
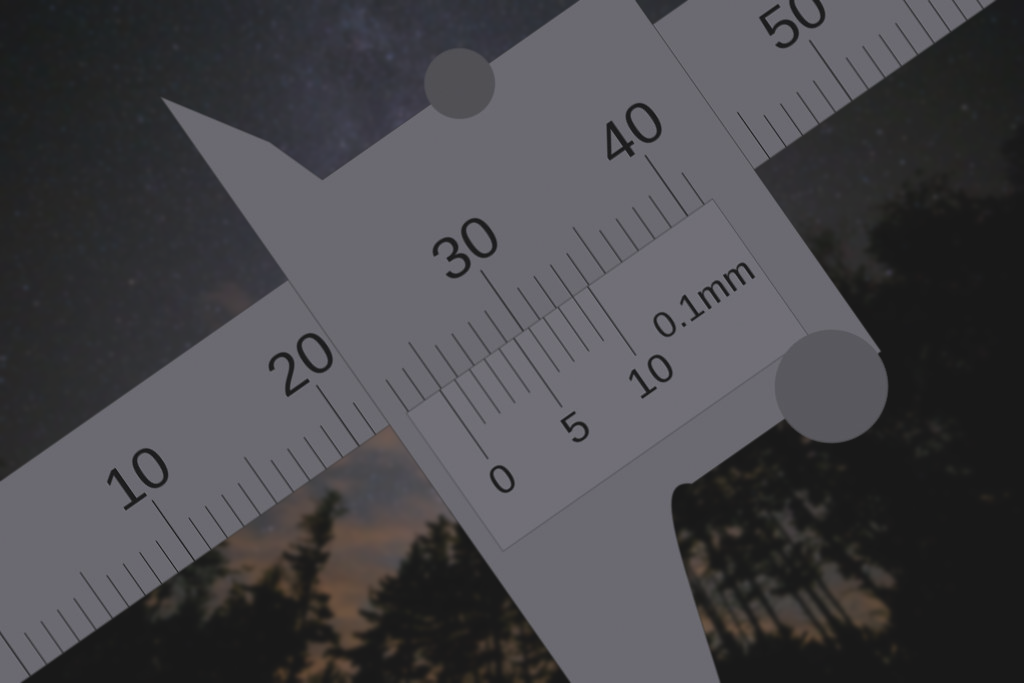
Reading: 24.9mm
